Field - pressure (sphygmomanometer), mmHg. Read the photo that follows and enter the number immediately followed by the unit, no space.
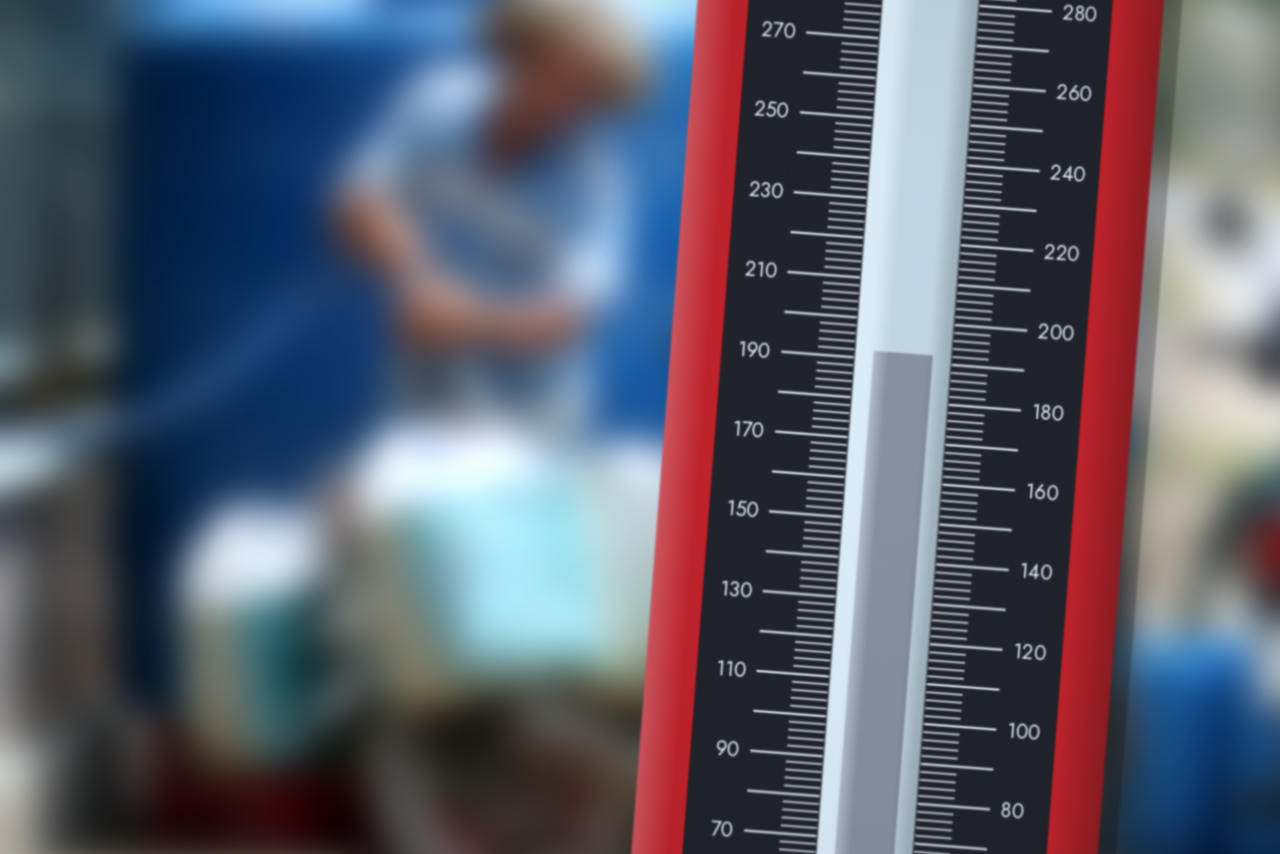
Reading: 192mmHg
